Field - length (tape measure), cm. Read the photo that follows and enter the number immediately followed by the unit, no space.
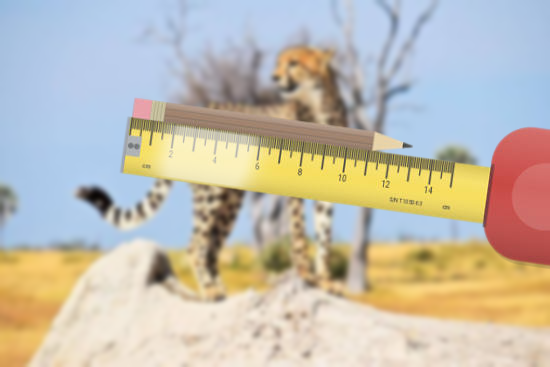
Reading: 13cm
